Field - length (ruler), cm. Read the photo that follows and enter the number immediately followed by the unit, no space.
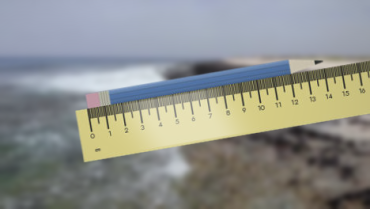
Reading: 14cm
